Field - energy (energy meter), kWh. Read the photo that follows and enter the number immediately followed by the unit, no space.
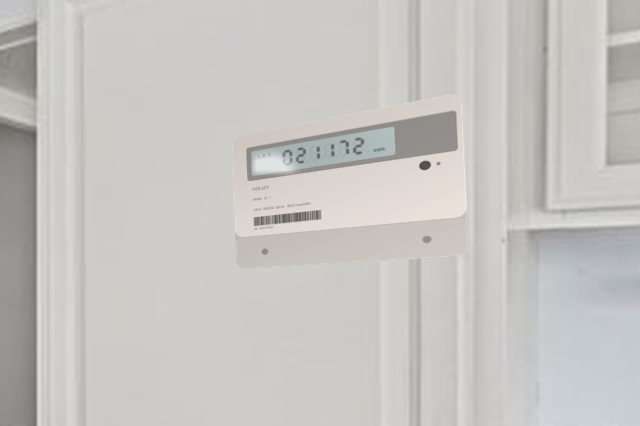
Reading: 21172kWh
